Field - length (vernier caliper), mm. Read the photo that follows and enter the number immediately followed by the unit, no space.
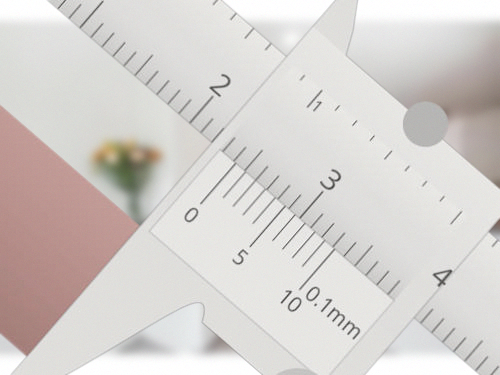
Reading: 24.2mm
